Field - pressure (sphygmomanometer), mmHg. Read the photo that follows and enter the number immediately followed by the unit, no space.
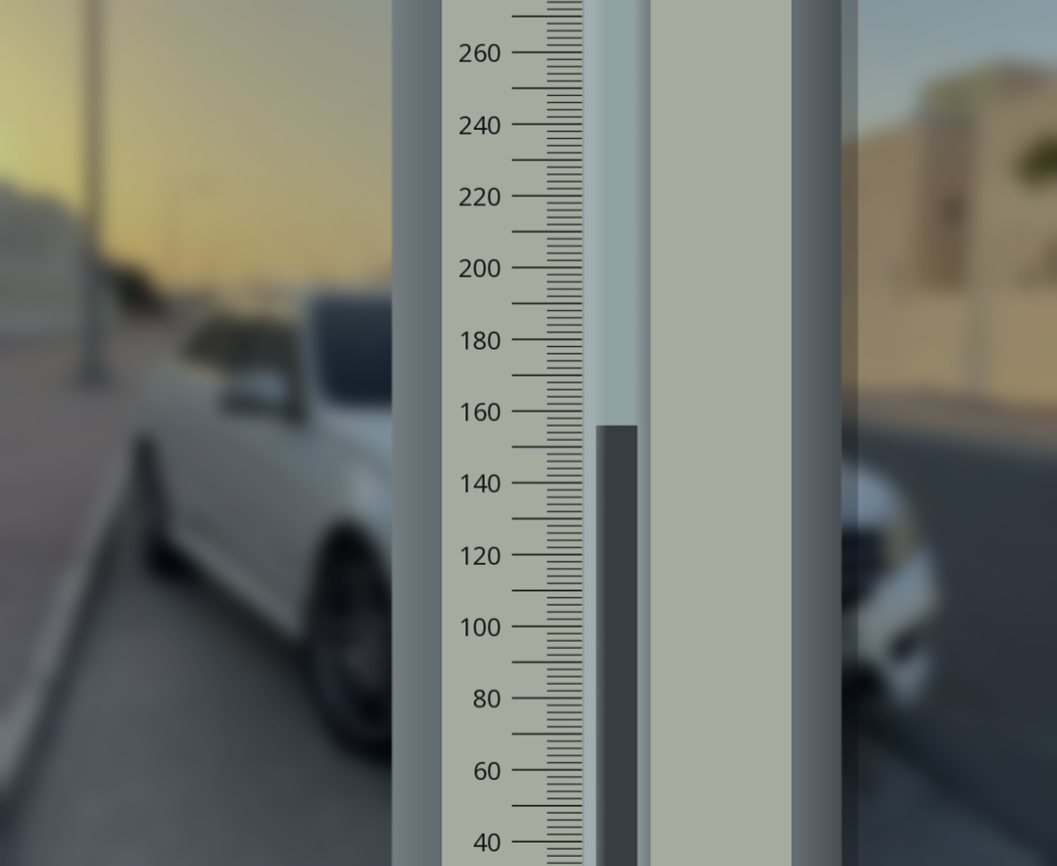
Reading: 156mmHg
